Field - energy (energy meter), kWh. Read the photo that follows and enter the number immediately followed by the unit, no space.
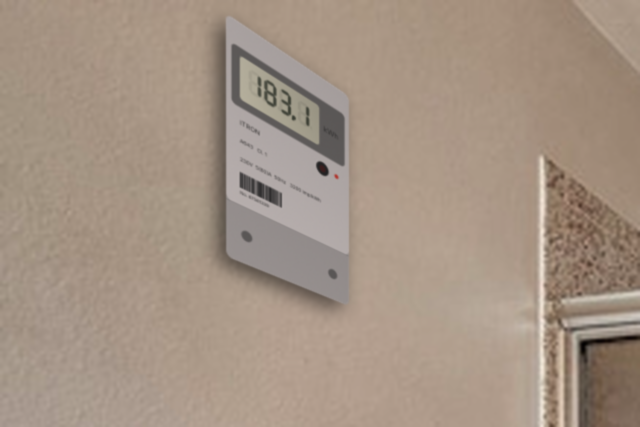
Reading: 183.1kWh
